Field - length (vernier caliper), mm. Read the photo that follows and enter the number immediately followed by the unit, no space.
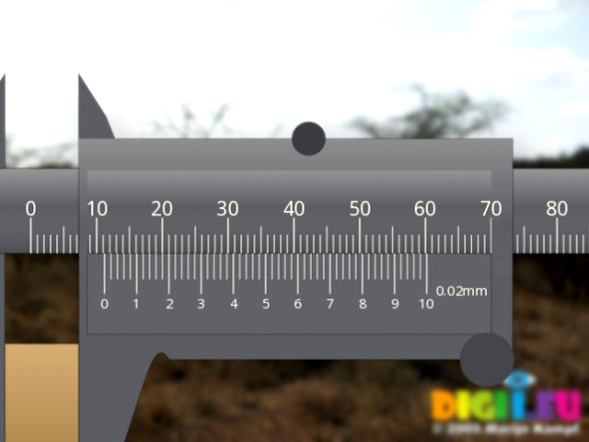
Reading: 11.2mm
